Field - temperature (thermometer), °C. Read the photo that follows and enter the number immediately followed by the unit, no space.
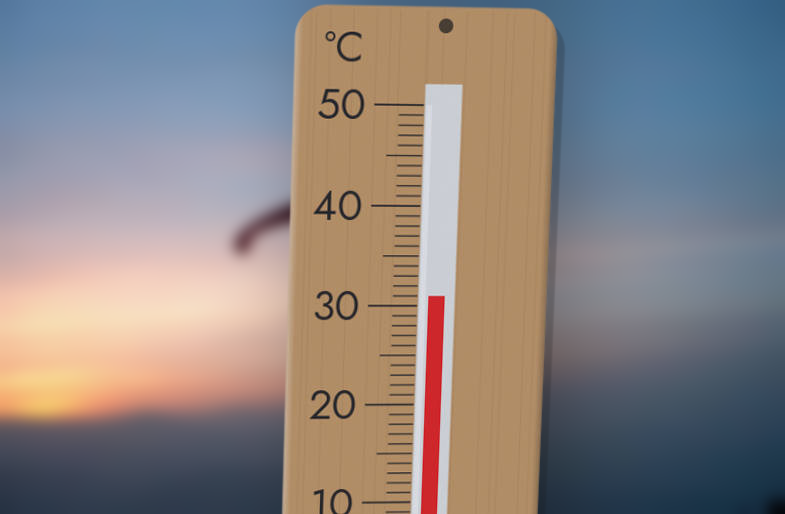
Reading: 31°C
